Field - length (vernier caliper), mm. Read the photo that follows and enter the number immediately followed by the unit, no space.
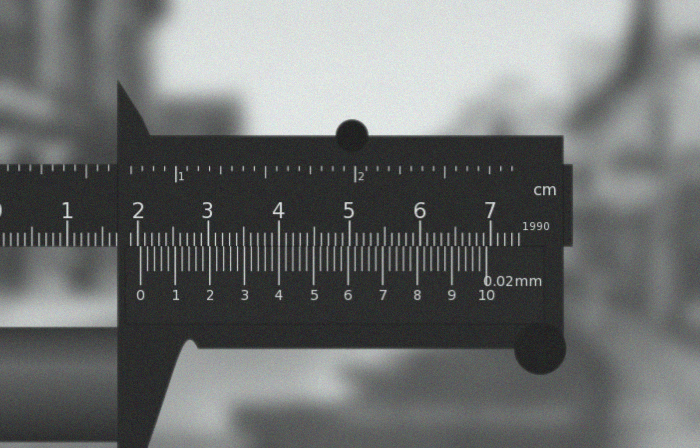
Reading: 20.4mm
